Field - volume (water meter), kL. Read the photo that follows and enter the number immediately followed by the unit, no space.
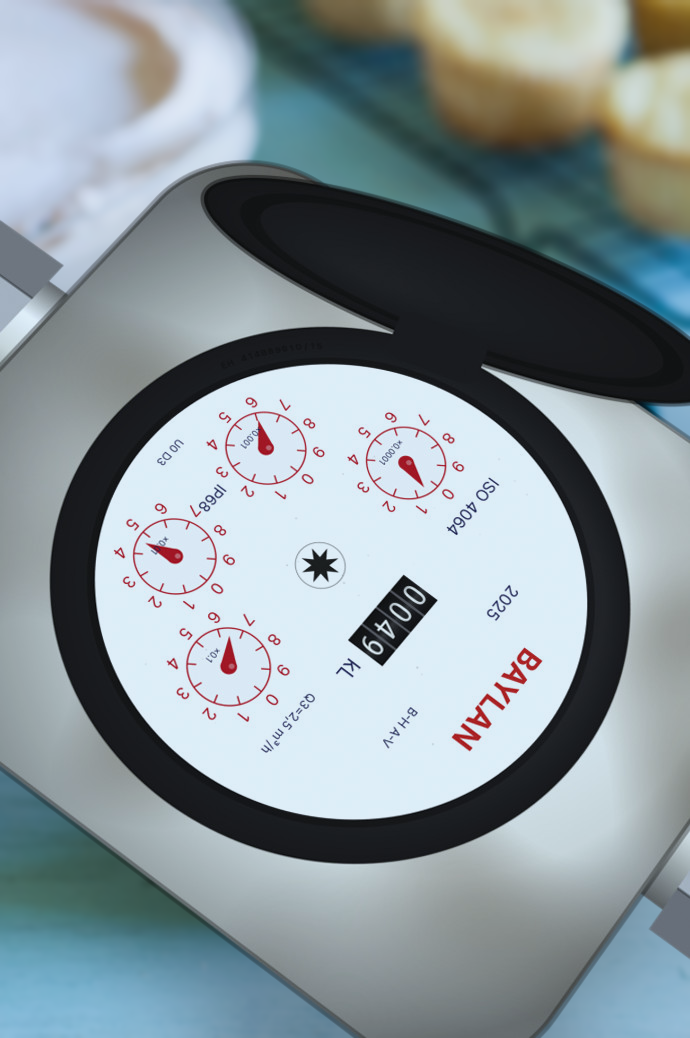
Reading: 49.6460kL
